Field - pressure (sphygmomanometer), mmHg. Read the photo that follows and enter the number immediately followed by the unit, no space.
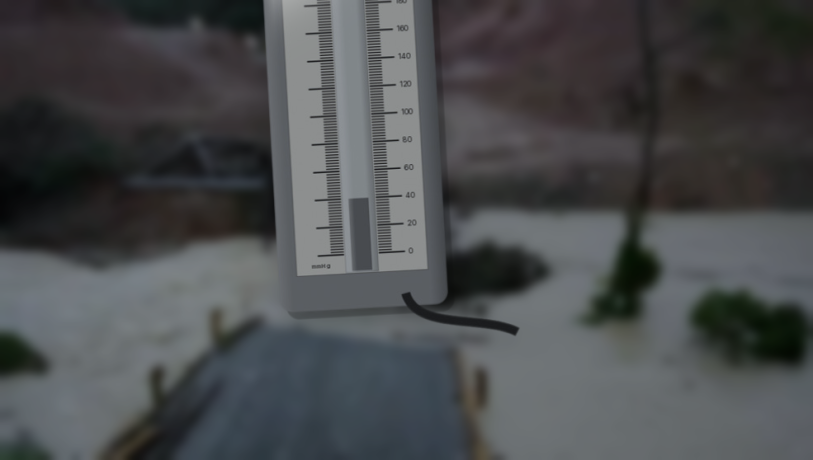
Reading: 40mmHg
